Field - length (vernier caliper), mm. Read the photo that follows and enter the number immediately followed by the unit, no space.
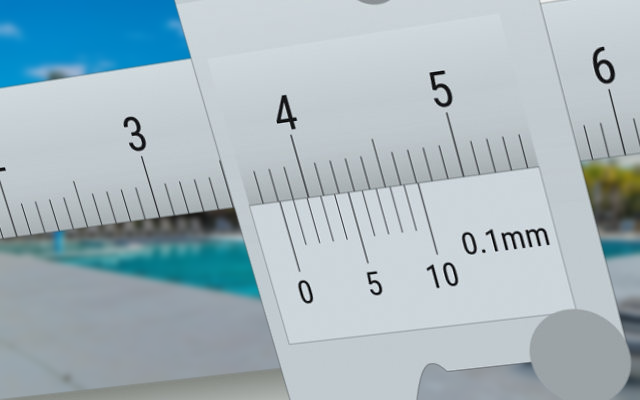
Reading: 38.1mm
